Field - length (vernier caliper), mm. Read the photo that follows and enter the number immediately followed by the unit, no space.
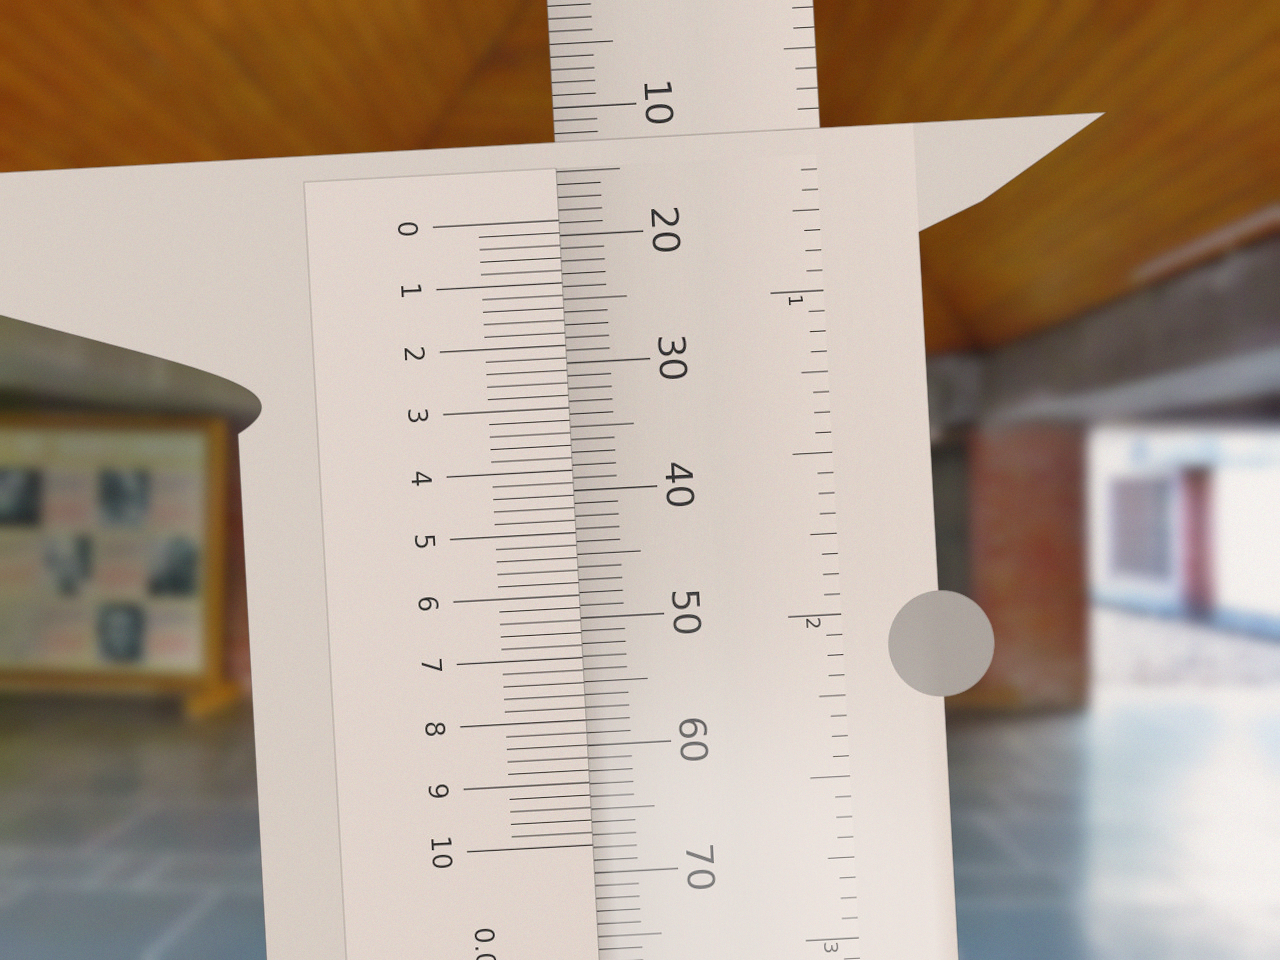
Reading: 18.8mm
